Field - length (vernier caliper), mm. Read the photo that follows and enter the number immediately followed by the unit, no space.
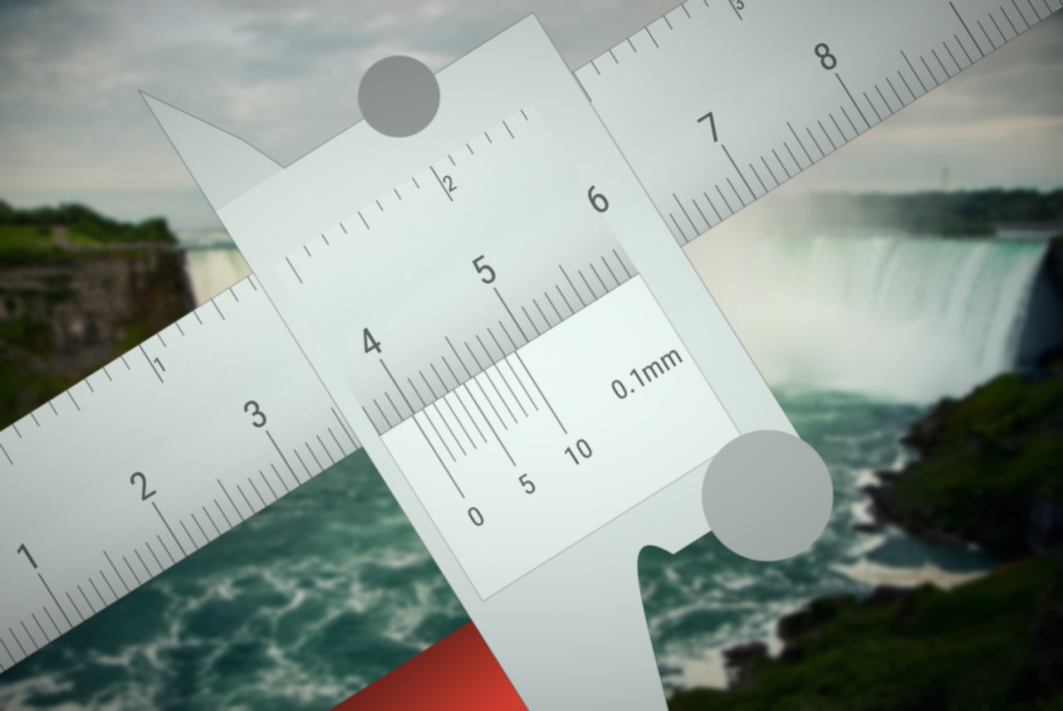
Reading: 39.8mm
